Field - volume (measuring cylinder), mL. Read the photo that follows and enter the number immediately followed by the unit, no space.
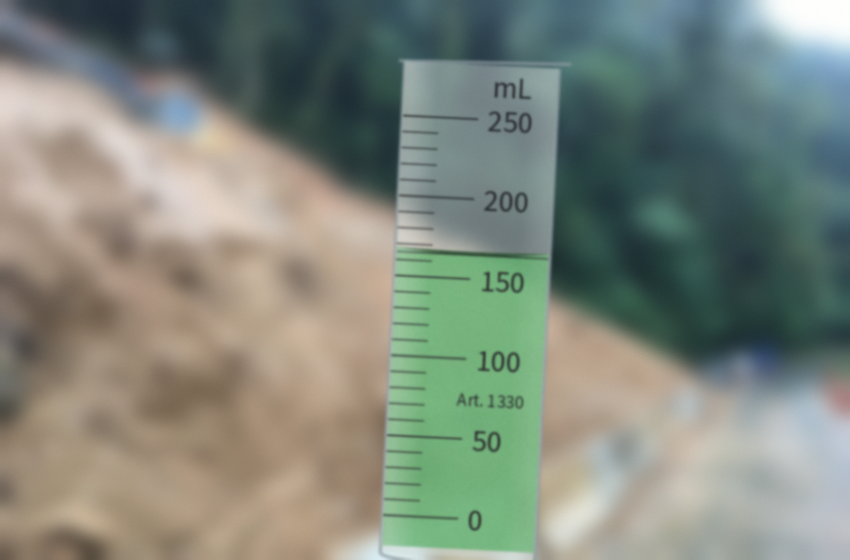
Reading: 165mL
